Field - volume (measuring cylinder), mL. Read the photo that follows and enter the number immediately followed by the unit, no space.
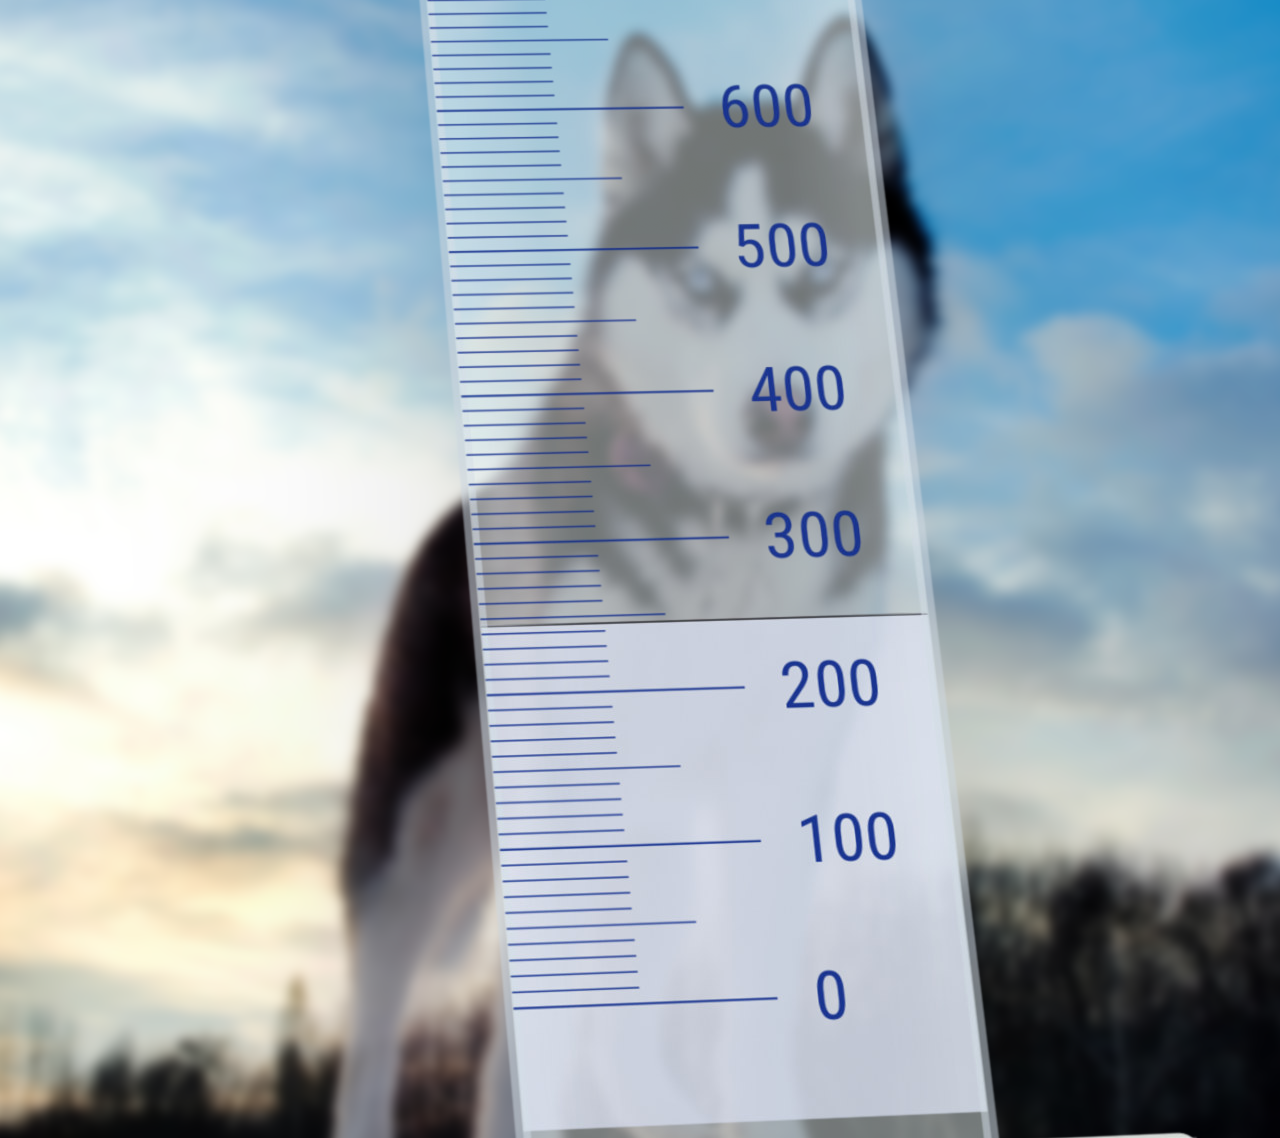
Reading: 245mL
